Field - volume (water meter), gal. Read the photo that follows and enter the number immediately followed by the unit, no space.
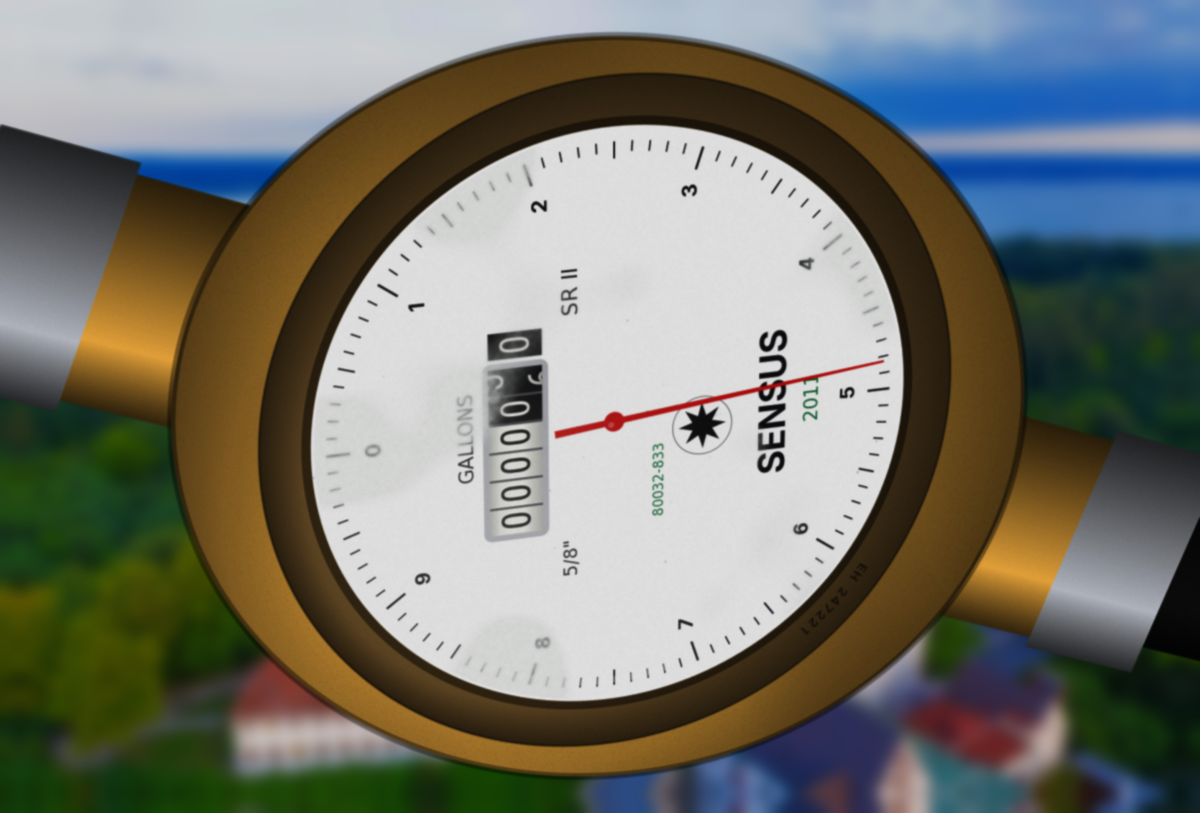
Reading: 54.8gal
